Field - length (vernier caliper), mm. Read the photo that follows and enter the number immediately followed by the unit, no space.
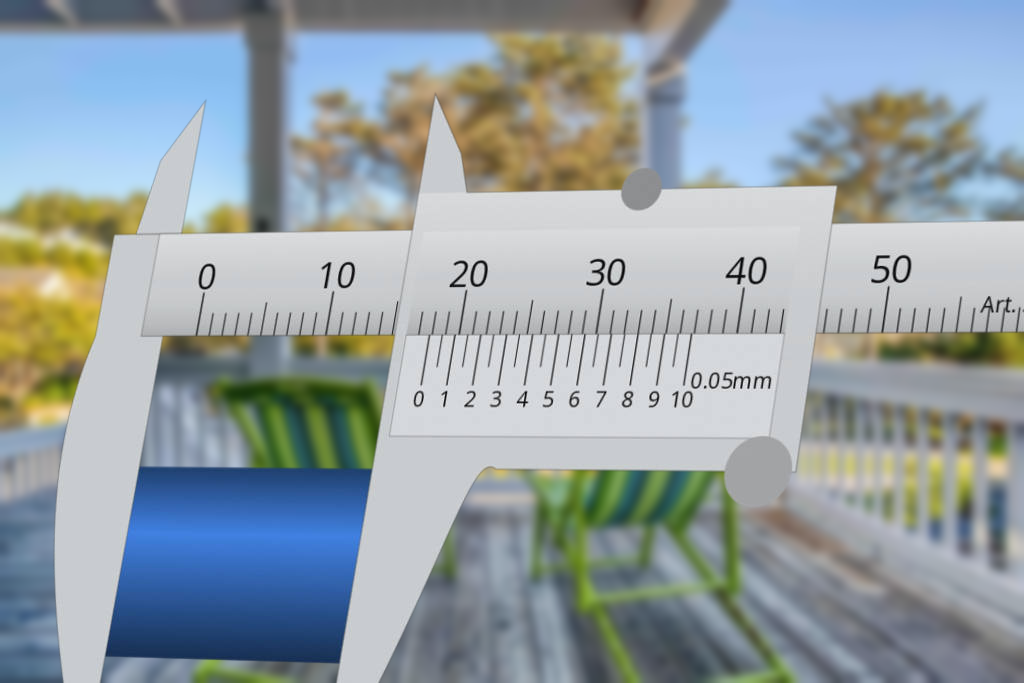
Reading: 17.8mm
